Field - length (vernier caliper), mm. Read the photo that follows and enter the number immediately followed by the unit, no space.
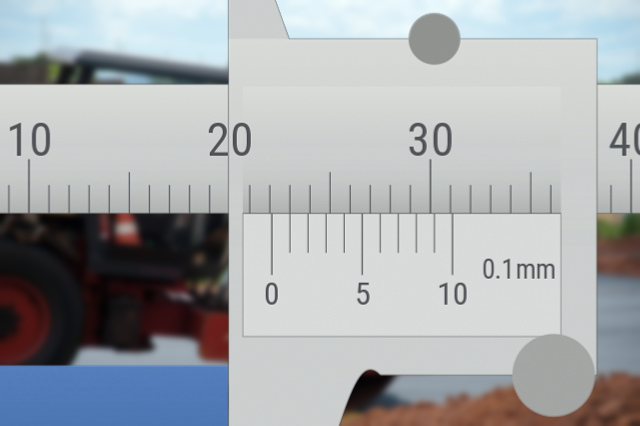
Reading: 22.1mm
